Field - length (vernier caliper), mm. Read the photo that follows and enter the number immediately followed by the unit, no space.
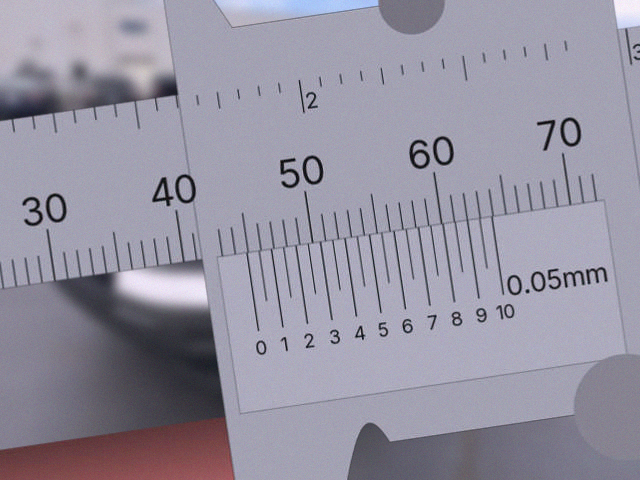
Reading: 44.9mm
